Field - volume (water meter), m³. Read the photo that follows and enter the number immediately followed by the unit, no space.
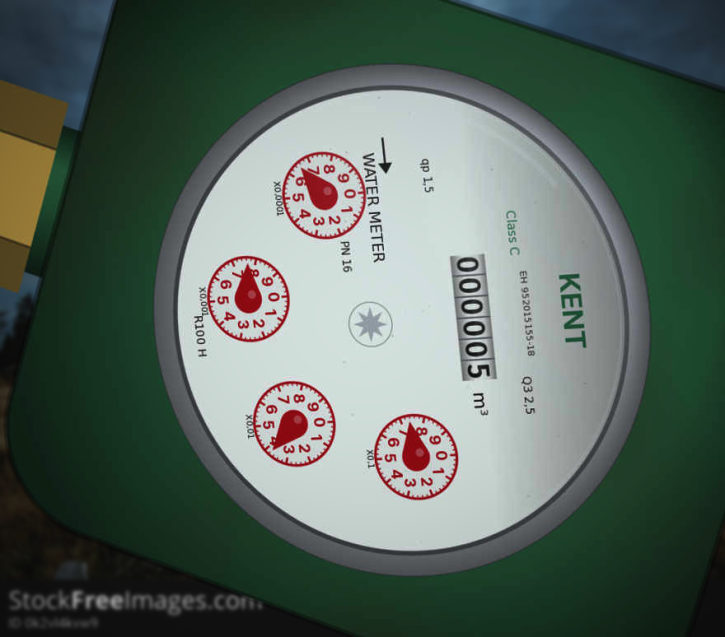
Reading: 5.7376m³
